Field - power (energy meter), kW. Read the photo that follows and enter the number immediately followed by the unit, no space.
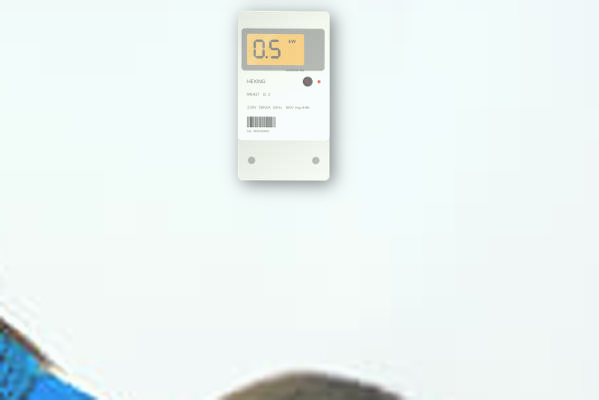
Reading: 0.5kW
